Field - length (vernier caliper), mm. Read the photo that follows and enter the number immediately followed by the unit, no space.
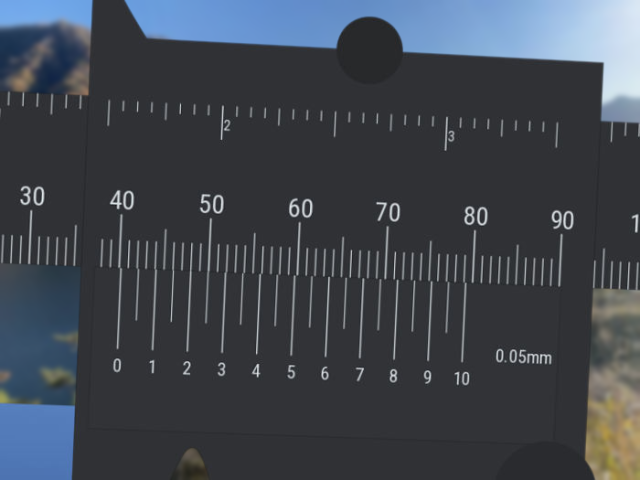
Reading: 40.2mm
